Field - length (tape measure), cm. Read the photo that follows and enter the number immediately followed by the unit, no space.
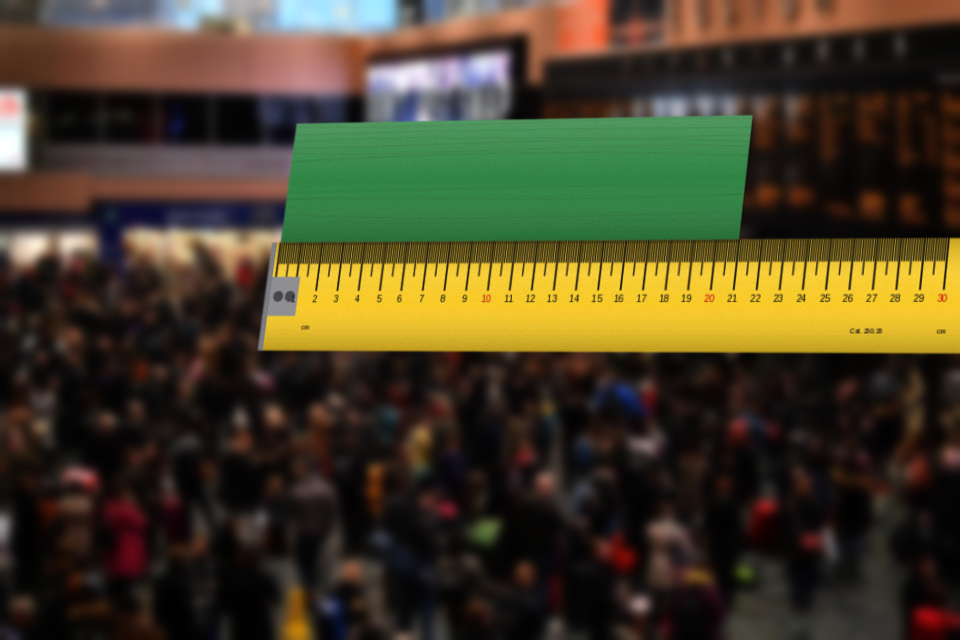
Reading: 21cm
